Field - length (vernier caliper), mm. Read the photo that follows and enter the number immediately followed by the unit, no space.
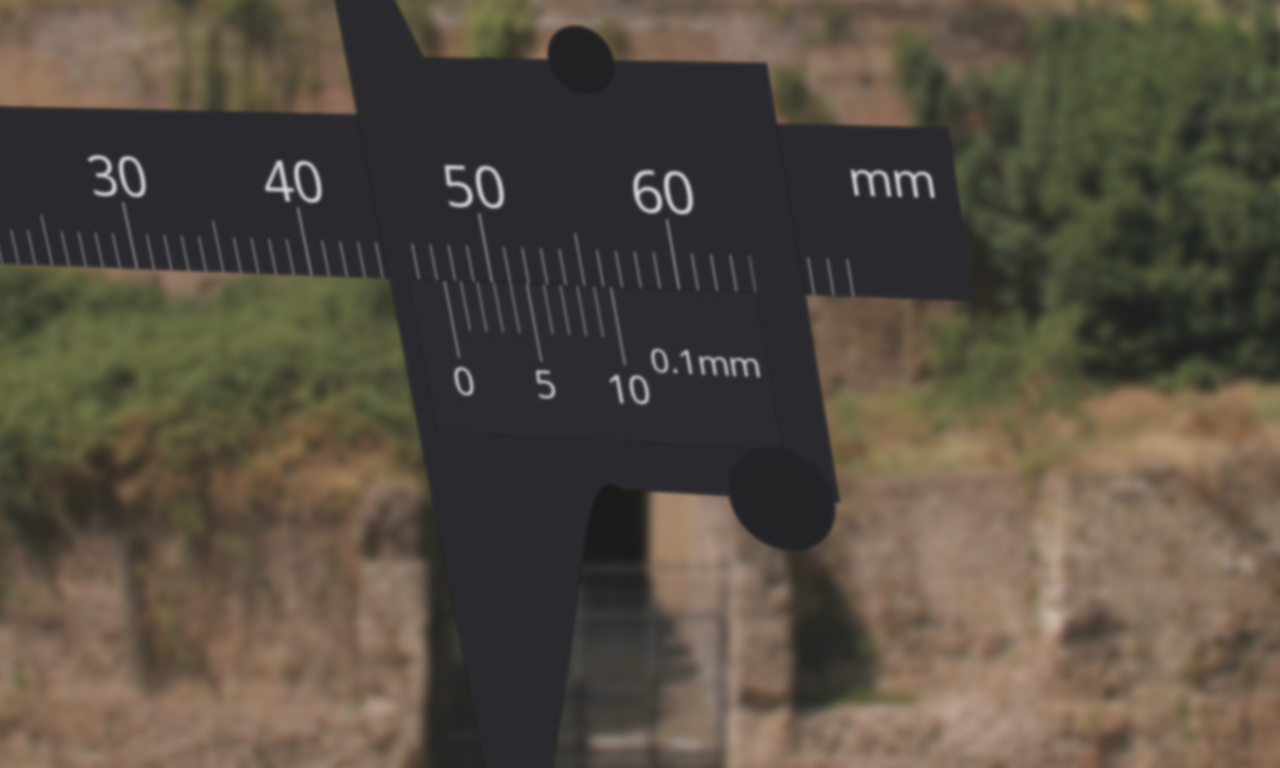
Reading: 47.4mm
